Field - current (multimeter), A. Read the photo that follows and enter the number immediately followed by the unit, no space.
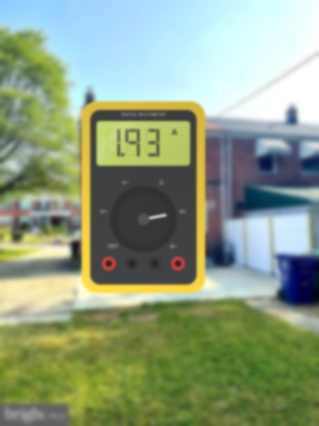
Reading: 1.93A
